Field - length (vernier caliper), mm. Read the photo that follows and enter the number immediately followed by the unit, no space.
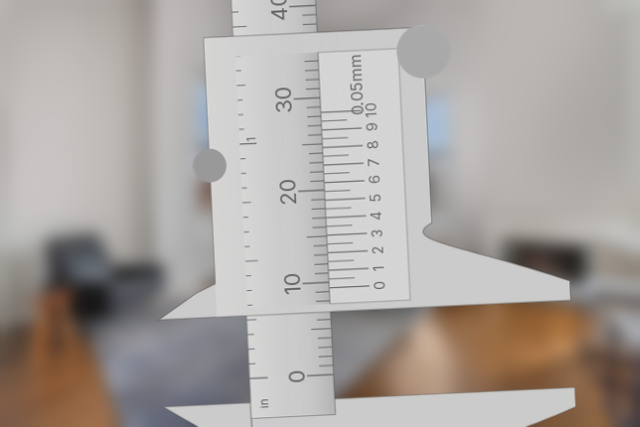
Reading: 9.4mm
